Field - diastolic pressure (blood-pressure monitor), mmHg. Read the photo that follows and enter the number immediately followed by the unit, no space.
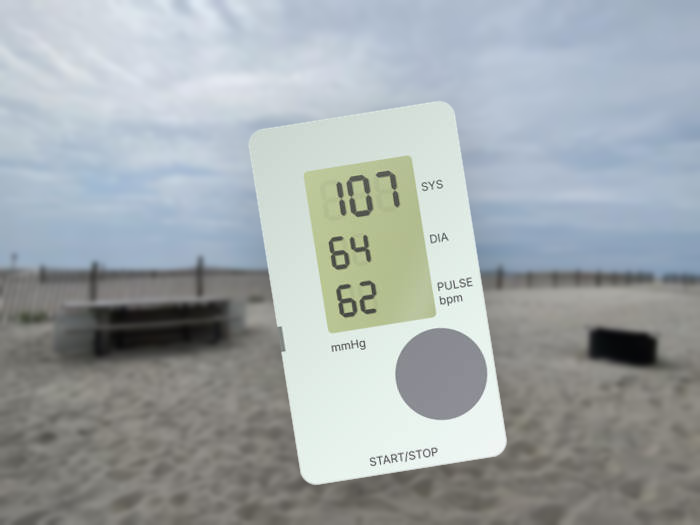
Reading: 64mmHg
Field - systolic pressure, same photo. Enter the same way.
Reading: 107mmHg
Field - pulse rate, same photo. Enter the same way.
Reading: 62bpm
